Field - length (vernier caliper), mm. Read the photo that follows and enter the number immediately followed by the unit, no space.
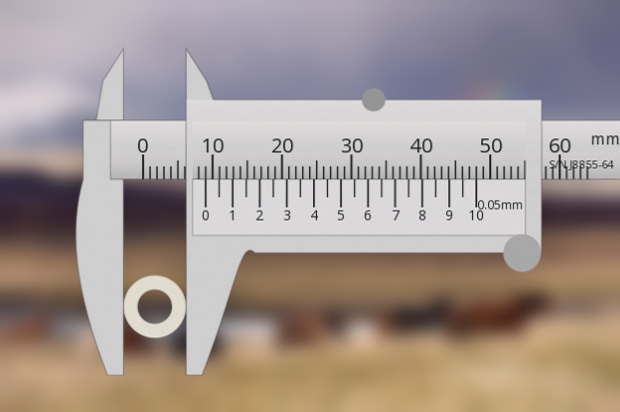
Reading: 9.0mm
